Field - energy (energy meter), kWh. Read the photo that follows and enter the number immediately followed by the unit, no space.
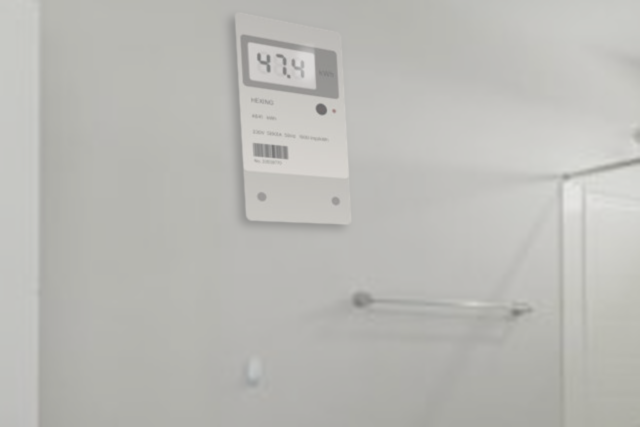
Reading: 47.4kWh
